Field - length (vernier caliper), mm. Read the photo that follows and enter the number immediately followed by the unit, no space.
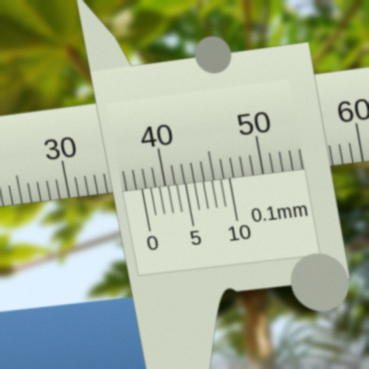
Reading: 37.6mm
